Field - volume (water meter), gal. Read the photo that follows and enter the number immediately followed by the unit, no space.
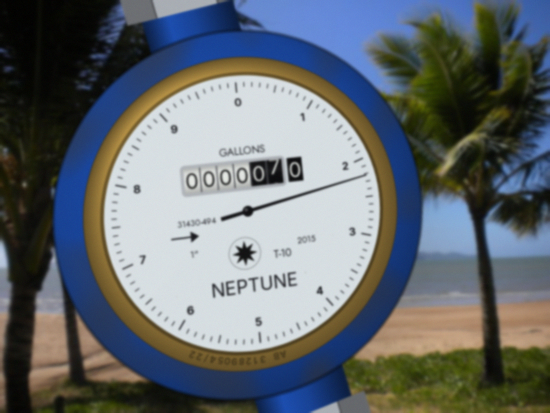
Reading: 72.2gal
